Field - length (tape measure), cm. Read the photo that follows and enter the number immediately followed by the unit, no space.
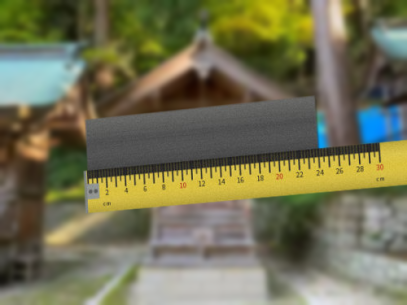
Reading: 24cm
